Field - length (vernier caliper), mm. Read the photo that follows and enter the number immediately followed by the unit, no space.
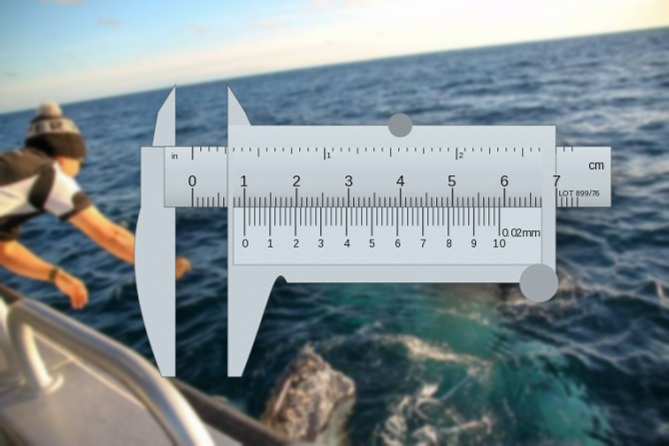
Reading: 10.0mm
